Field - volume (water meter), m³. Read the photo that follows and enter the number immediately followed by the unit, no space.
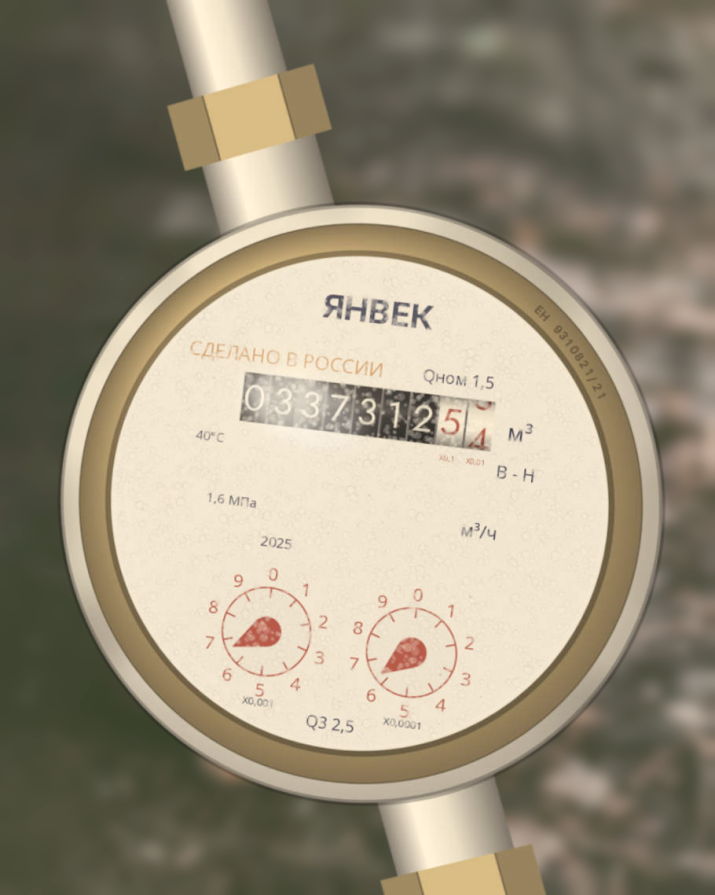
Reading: 337312.5366m³
